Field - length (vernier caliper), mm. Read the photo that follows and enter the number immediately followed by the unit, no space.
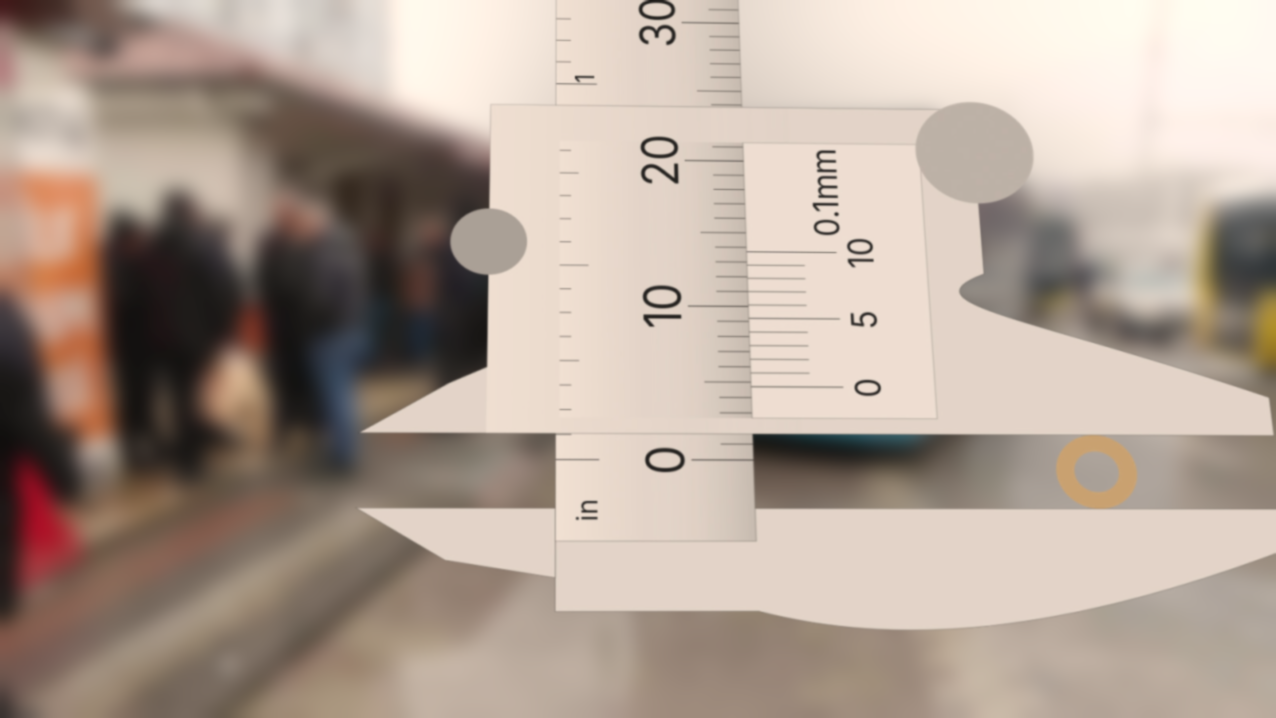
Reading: 4.7mm
